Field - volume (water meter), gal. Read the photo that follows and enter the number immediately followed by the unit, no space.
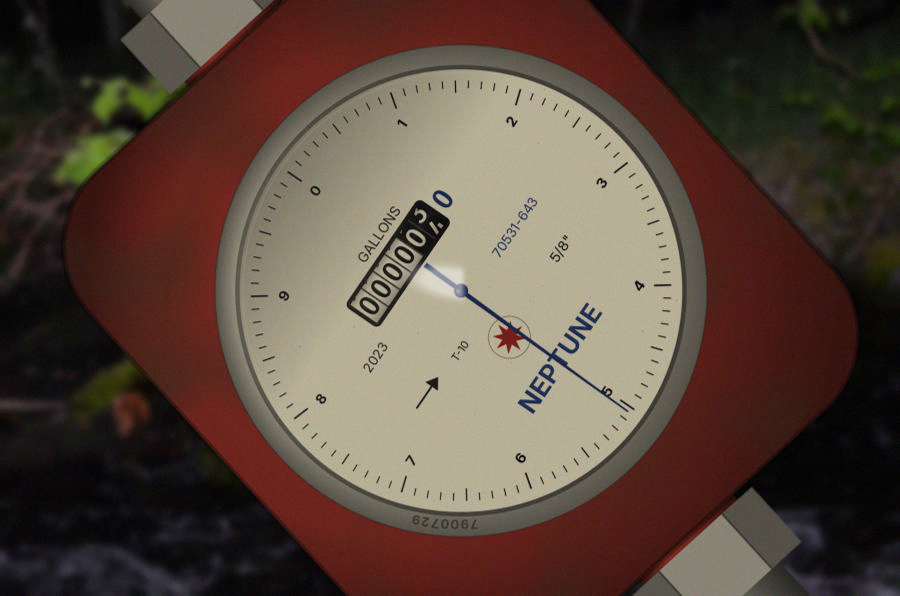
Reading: 35.0gal
